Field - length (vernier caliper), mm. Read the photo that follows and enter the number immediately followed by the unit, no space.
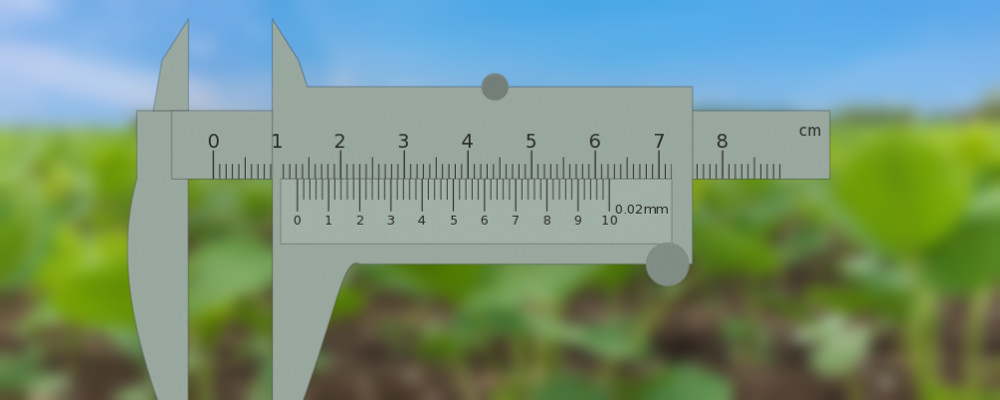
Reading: 13.2mm
